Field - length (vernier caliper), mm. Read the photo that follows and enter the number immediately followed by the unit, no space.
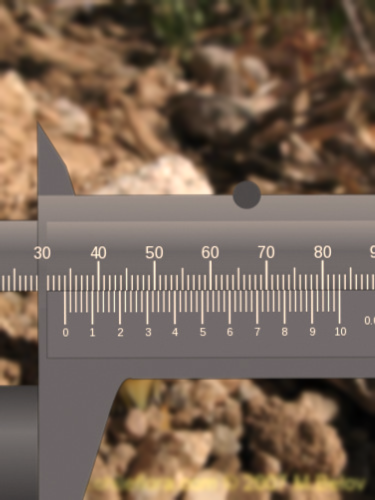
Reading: 34.0mm
